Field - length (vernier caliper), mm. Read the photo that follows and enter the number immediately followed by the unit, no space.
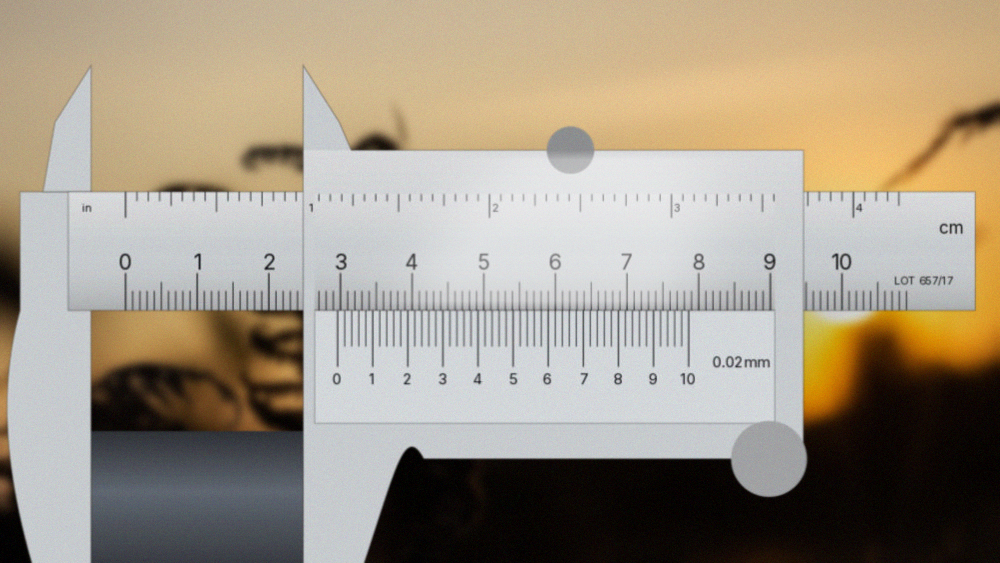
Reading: 29.6mm
